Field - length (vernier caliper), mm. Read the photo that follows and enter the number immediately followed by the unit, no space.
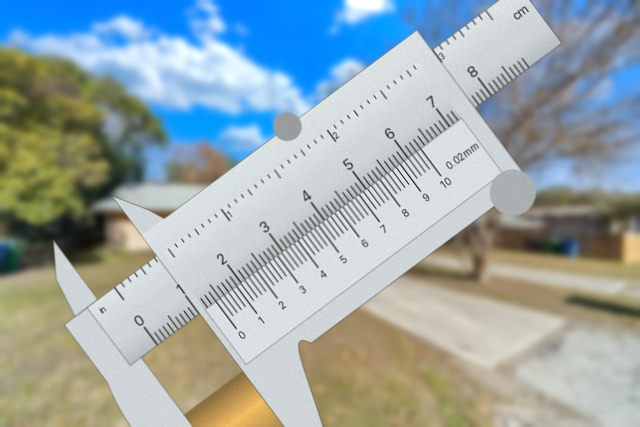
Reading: 14.0mm
